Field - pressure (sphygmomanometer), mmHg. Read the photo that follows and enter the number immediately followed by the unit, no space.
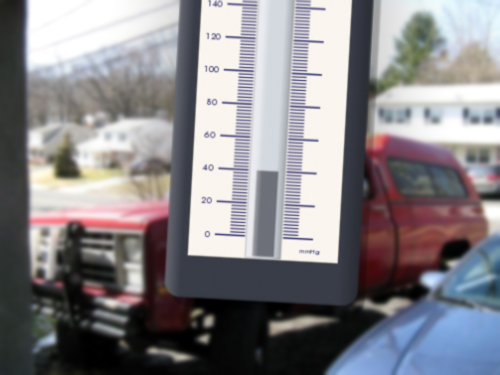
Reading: 40mmHg
